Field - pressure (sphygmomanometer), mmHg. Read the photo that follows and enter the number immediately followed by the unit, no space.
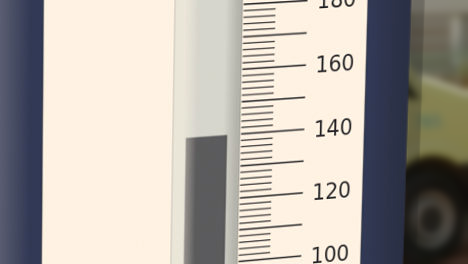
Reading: 140mmHg
